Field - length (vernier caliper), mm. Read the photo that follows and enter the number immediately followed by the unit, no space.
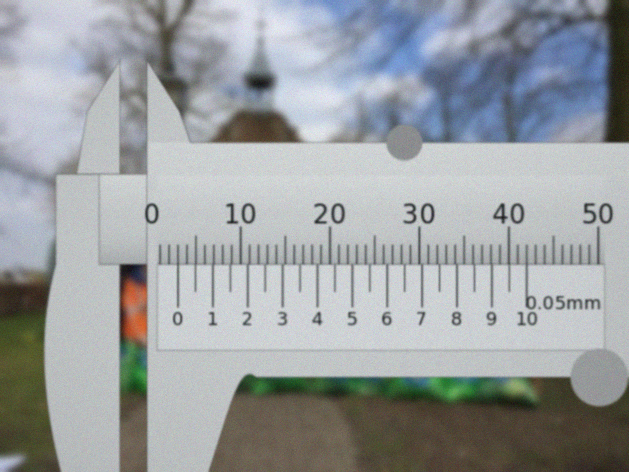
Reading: 3.0mm
